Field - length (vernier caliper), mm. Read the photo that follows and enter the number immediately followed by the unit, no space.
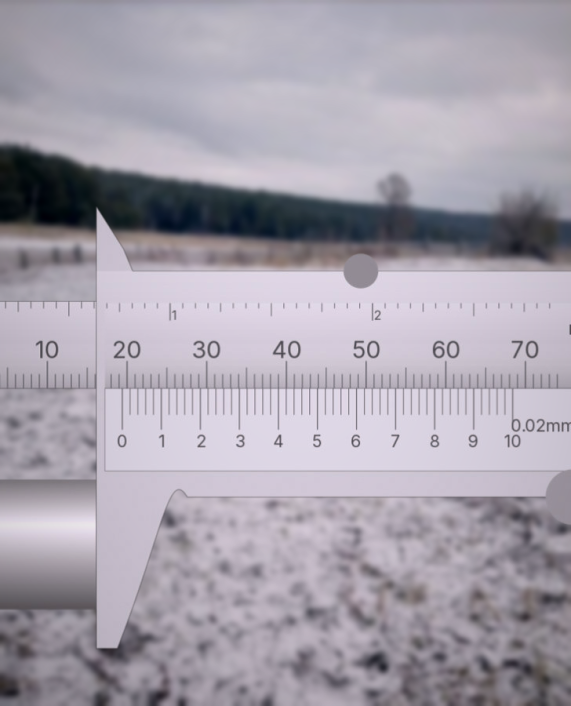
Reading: 19.4mm
